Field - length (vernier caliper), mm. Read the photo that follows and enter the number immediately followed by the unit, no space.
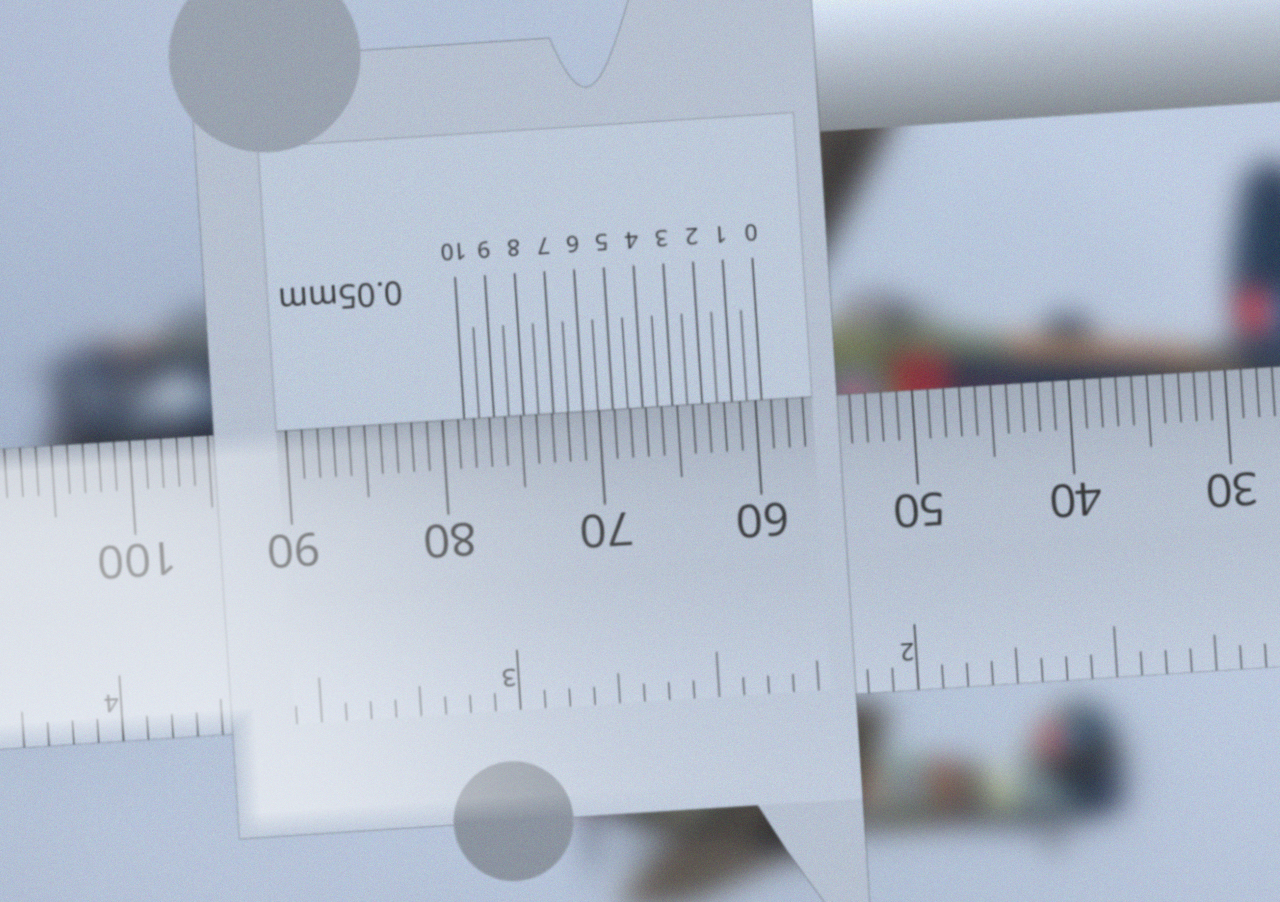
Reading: 59.6mm
